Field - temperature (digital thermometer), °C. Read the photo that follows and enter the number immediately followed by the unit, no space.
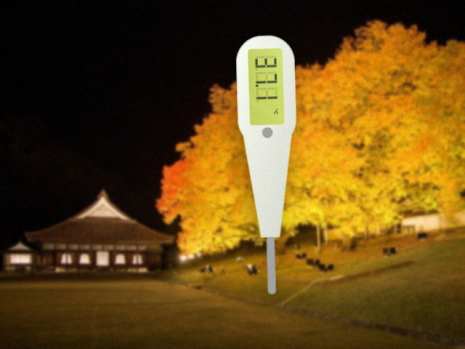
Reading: 37.1°C
